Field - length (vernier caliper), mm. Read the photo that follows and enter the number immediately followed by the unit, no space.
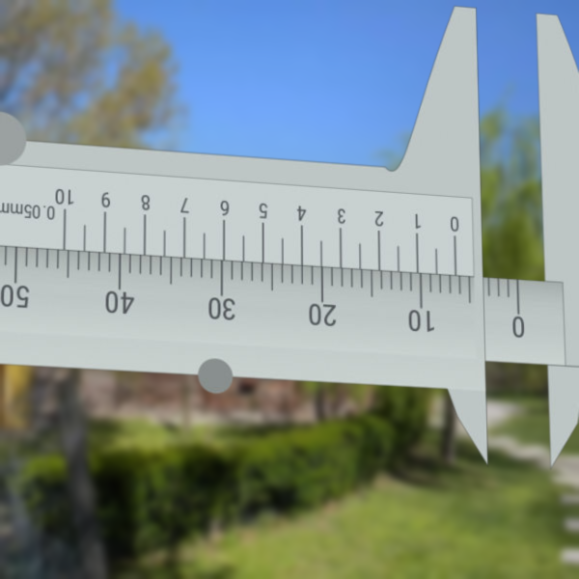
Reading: 6.4mm
